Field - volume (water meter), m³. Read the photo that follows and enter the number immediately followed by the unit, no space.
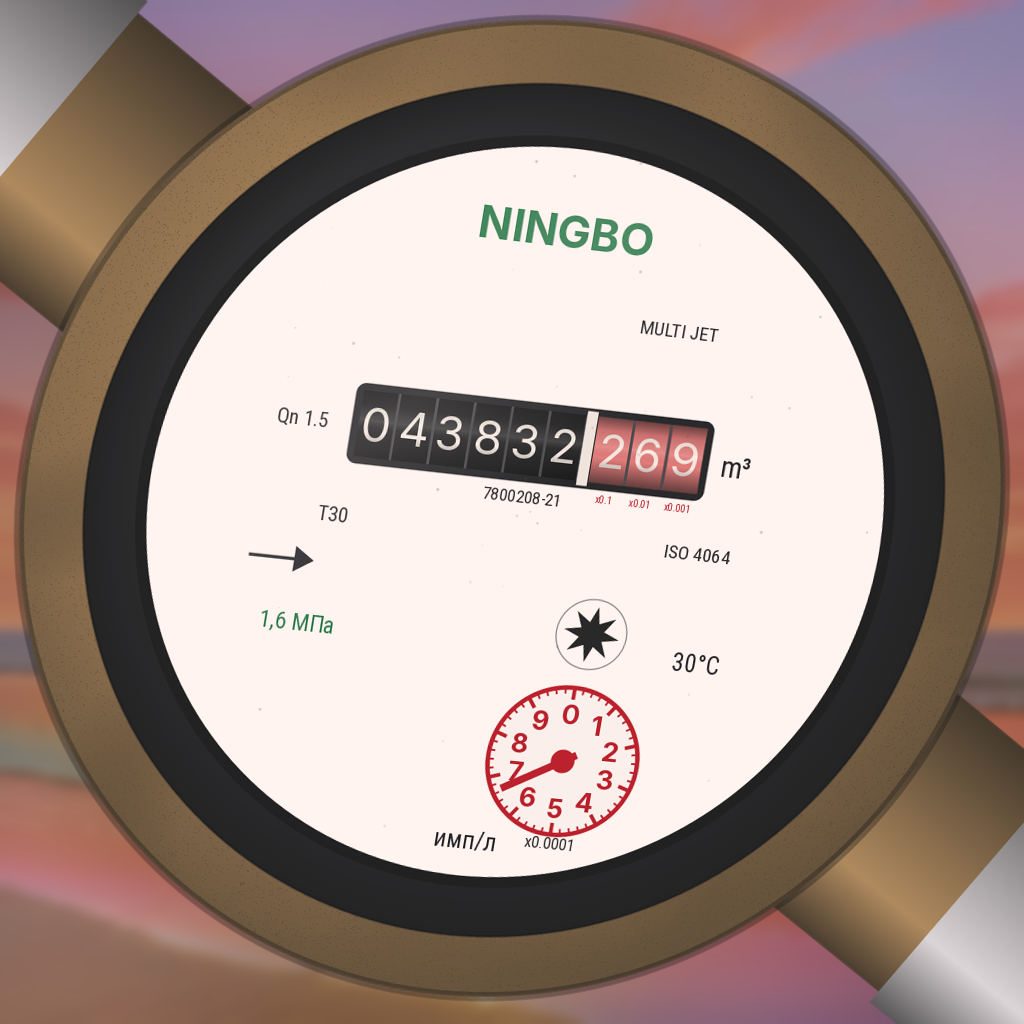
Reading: 43832.2696m³
